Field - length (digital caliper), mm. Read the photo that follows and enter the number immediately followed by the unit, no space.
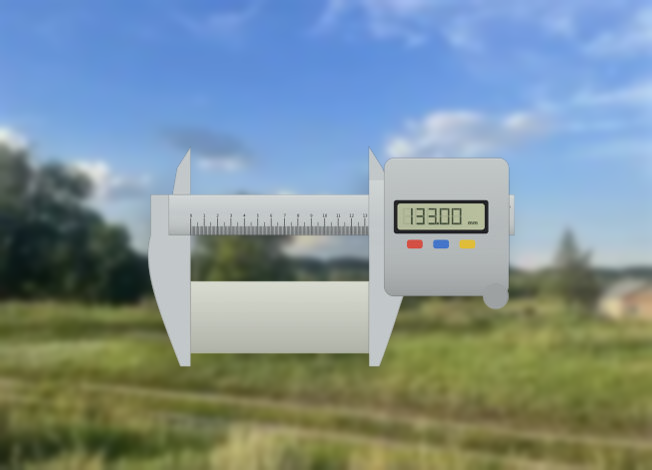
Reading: 133.00mm
